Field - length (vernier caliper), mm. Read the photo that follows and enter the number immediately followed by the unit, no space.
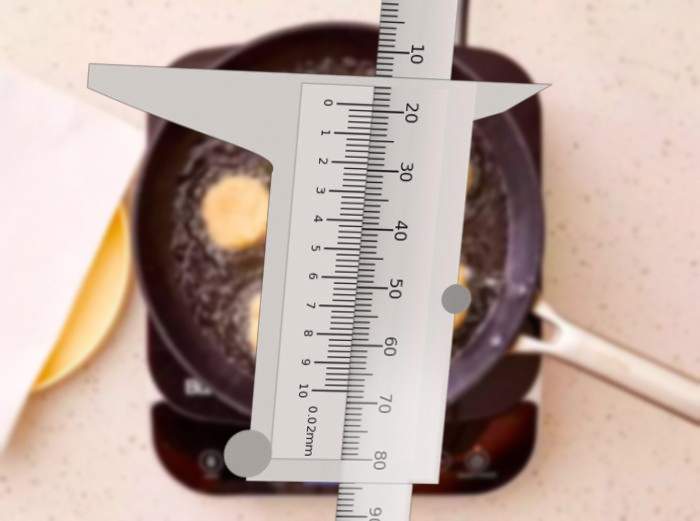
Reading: 19.0mm
